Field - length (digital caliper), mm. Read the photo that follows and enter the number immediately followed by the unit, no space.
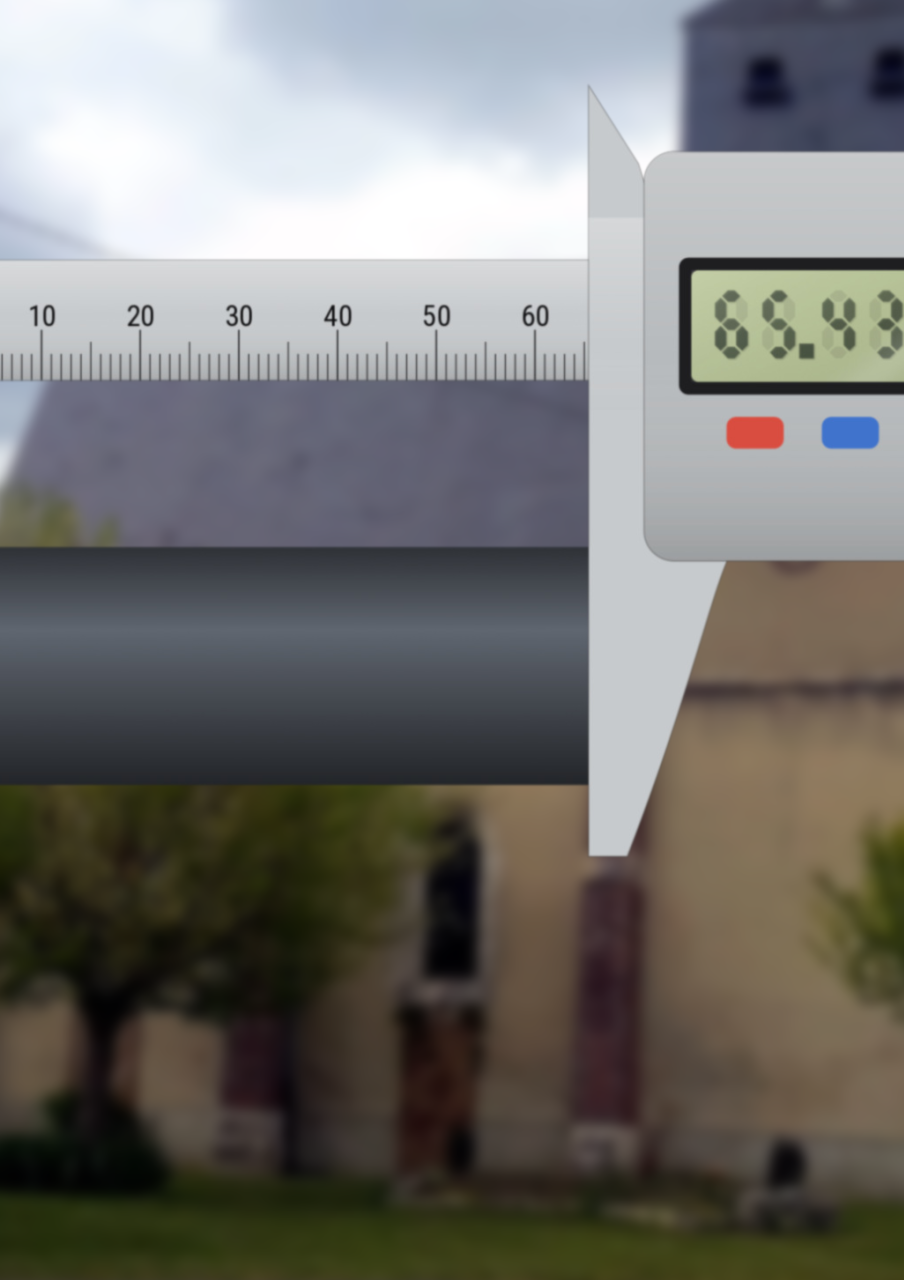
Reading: 65.43mm
